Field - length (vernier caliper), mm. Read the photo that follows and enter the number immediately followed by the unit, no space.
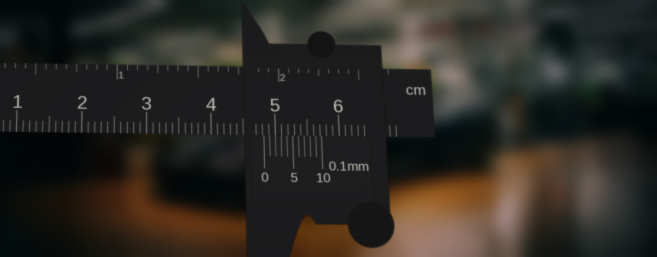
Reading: 48.2mm
